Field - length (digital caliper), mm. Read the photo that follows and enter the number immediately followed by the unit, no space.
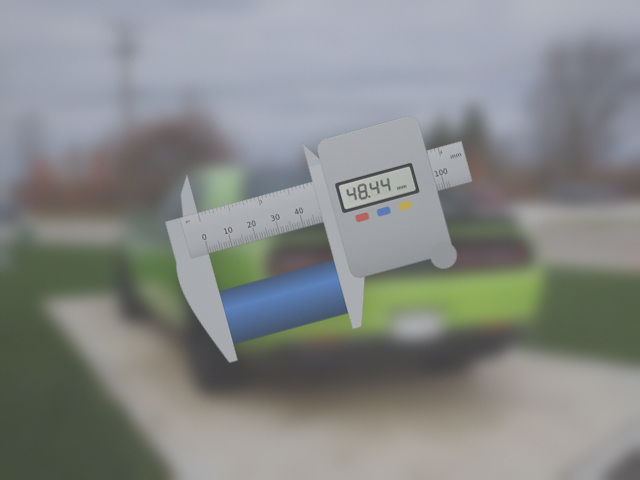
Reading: 48.44mm
